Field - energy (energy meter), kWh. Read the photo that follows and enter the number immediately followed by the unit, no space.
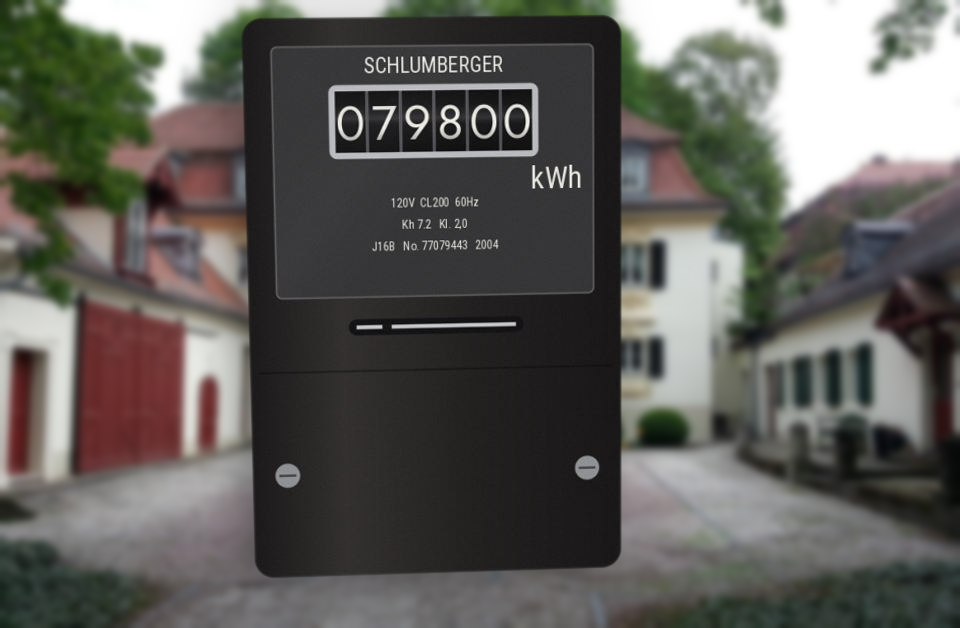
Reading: 79800kWh
